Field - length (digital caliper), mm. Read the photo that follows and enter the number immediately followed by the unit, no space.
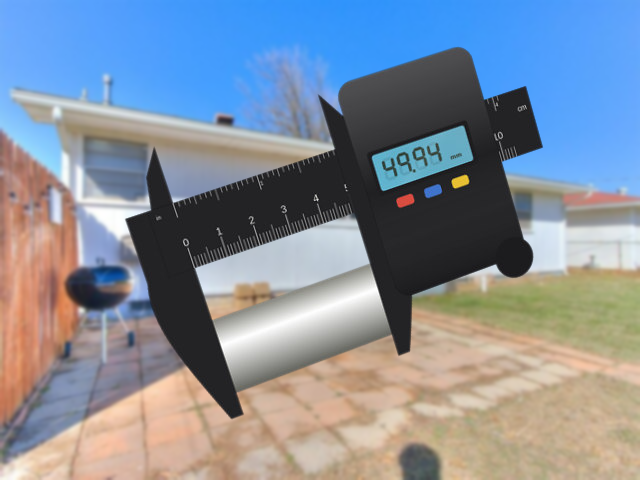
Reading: 49.94mm
